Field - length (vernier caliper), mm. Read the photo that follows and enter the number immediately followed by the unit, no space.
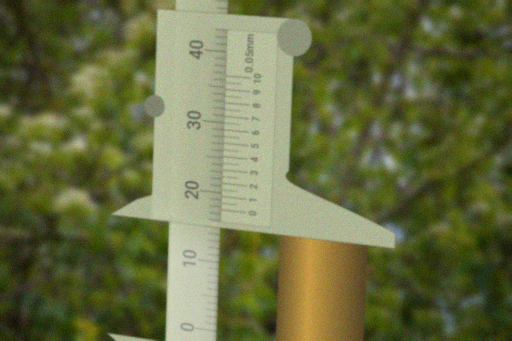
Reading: 17.6mm
